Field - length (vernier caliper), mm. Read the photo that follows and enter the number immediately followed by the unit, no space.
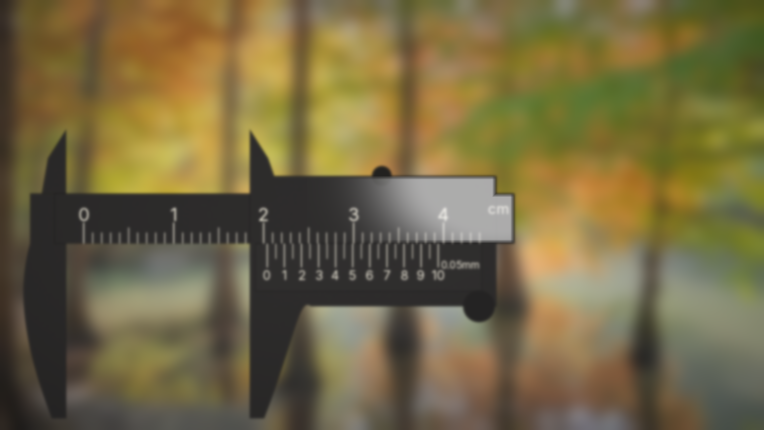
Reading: 20.4mm
